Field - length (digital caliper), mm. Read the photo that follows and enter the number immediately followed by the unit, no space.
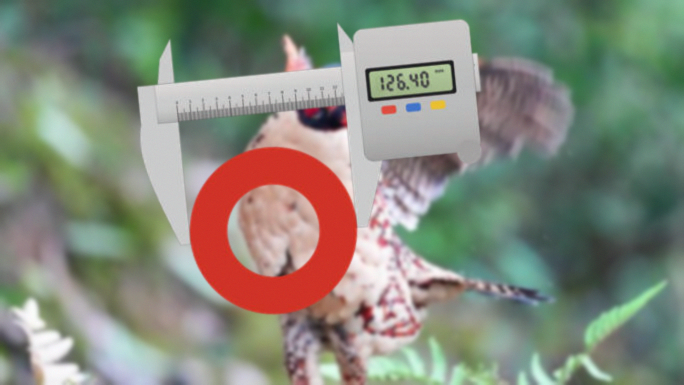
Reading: 126.40mm
